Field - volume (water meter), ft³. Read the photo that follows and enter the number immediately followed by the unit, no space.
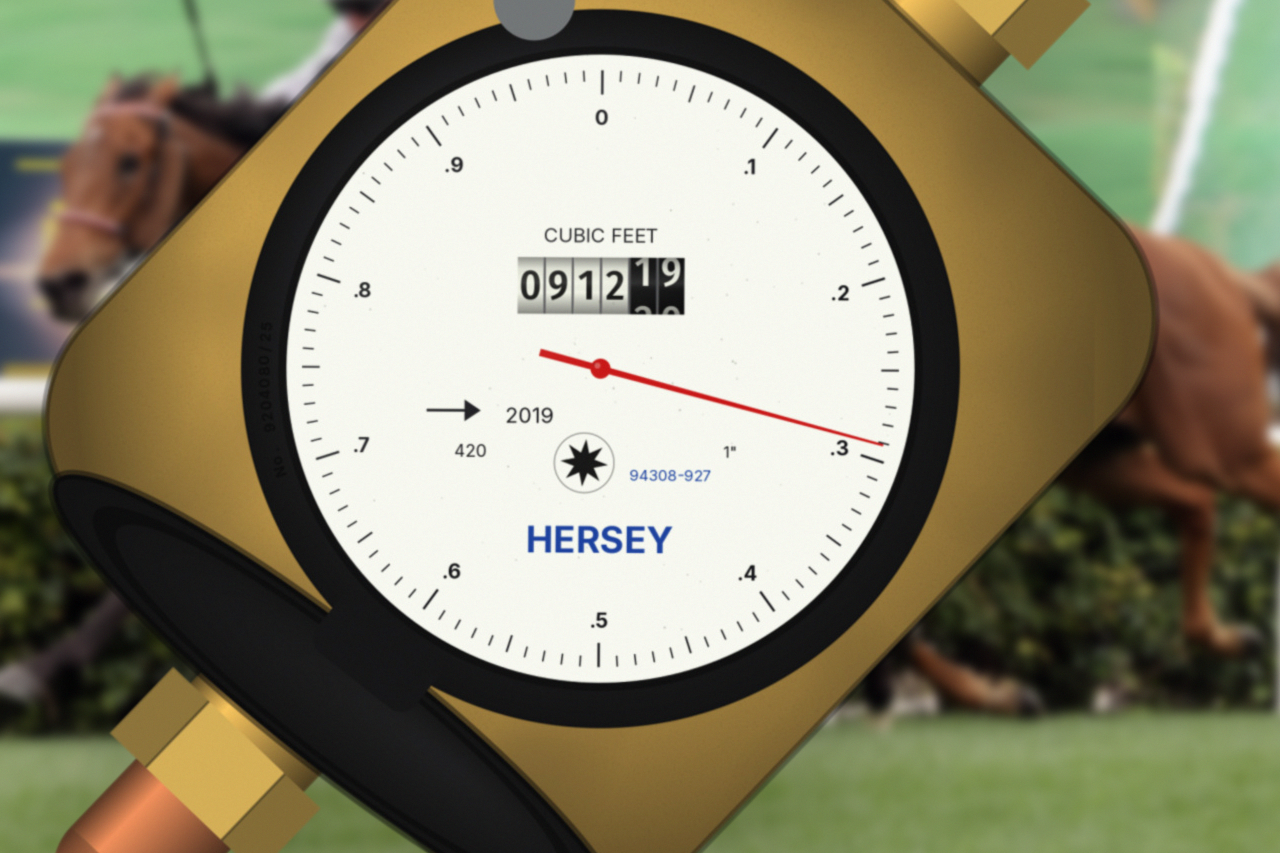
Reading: 91219.29ft³
